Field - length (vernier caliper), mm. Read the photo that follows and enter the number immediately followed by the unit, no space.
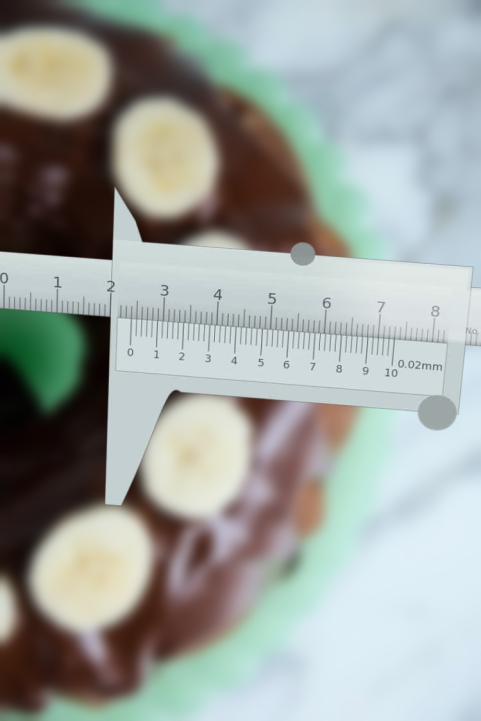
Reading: 24.0mm
